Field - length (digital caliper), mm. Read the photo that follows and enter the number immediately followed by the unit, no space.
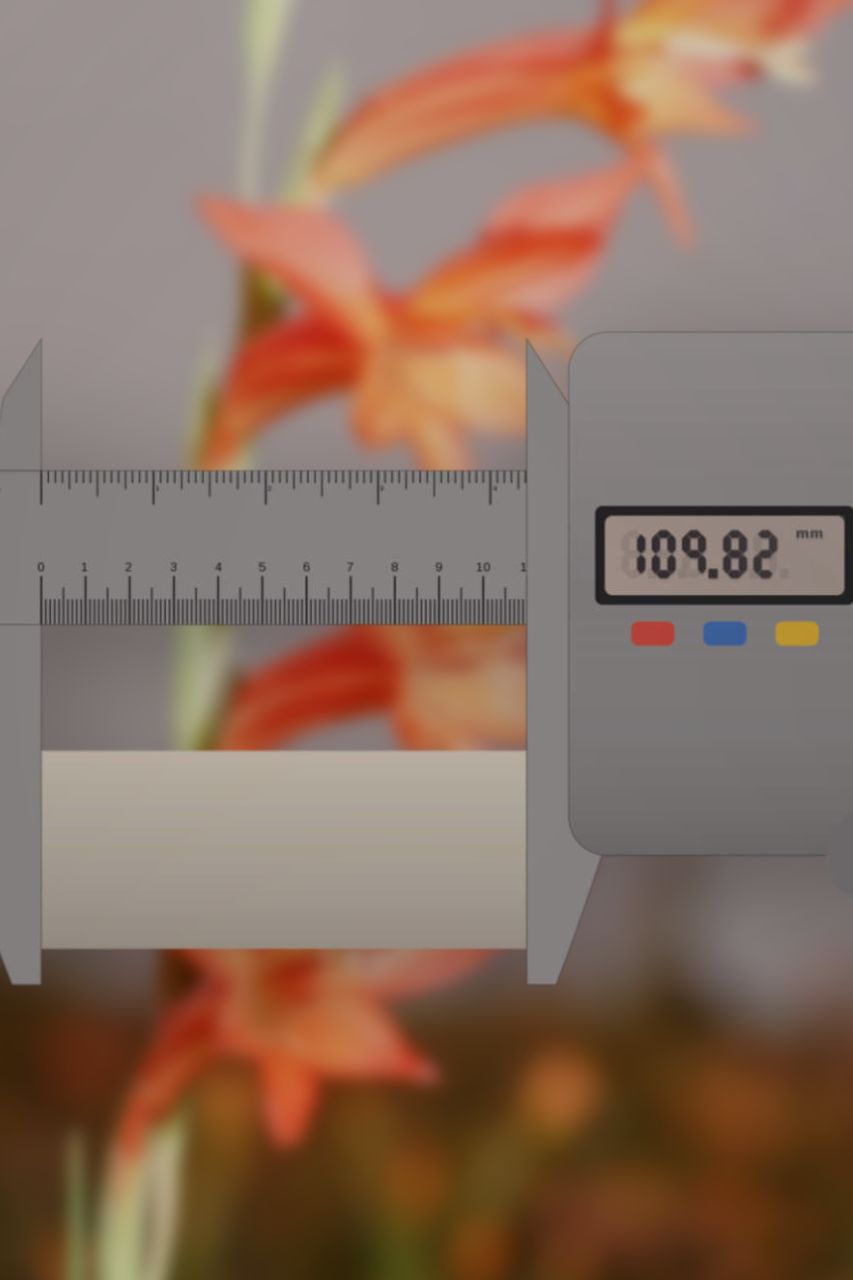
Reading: 109.82mm
